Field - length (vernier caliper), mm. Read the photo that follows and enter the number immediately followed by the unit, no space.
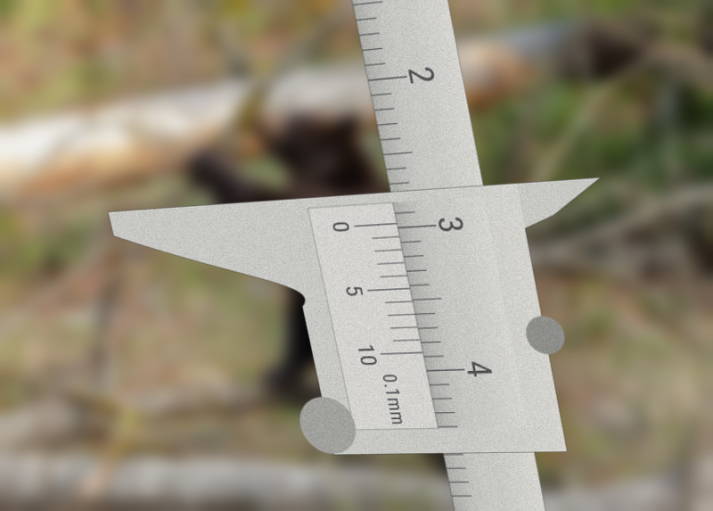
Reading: 29.7mm
